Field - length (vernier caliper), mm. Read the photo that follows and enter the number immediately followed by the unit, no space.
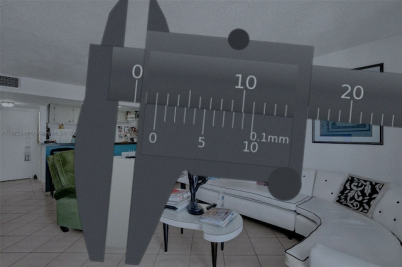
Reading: 2.0mm
